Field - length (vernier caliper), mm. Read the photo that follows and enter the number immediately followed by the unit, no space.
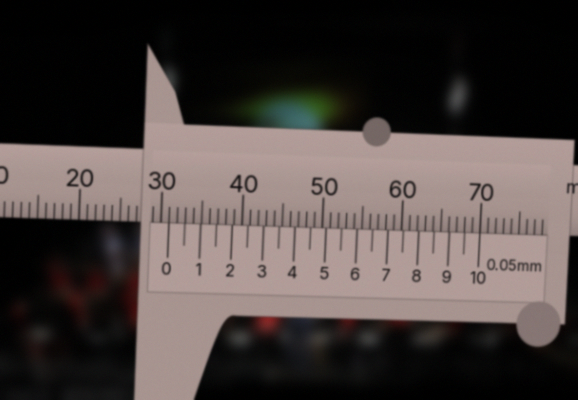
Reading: 31.0mm
